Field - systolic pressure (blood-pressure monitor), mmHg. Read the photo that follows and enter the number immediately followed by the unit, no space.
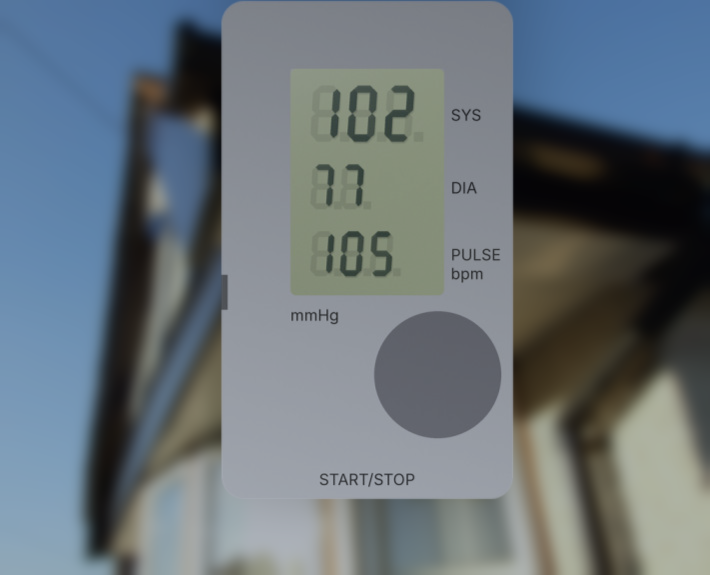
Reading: 102mmHg
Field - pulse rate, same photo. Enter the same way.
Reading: 105bpm
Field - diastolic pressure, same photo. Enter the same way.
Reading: 77mmHg
